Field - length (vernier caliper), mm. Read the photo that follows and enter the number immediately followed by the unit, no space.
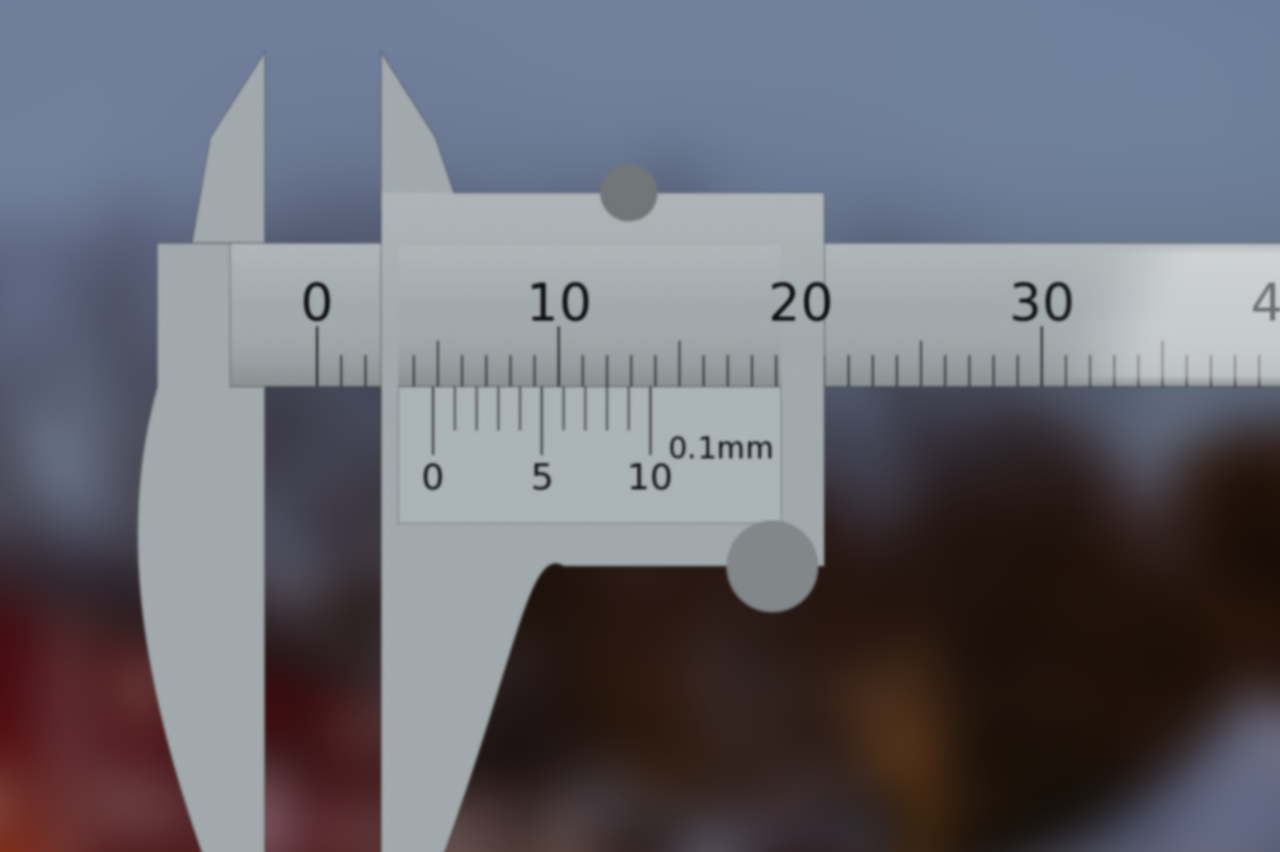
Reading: 4.8mm
